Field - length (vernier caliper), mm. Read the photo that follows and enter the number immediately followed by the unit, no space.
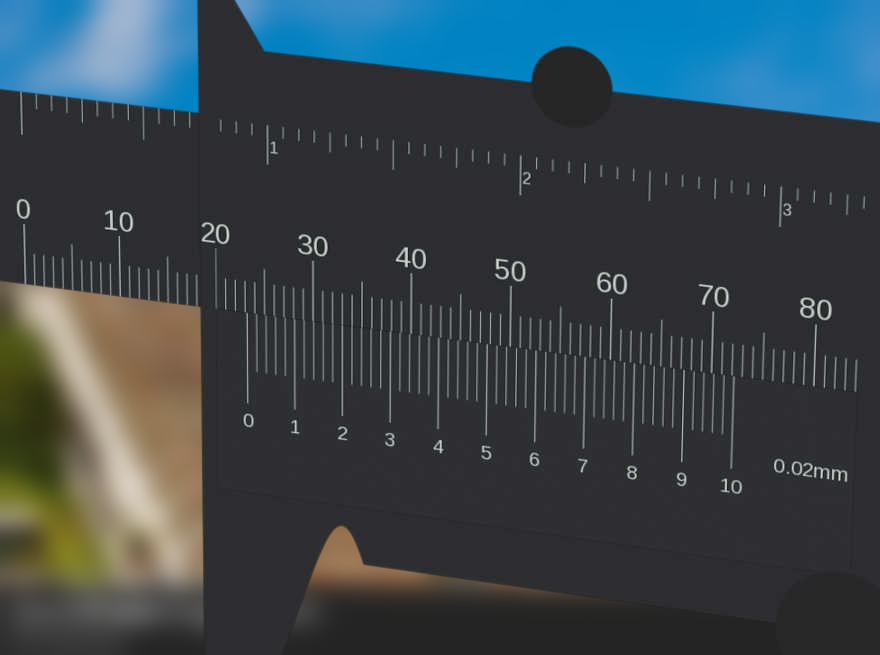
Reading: 23.2mm
